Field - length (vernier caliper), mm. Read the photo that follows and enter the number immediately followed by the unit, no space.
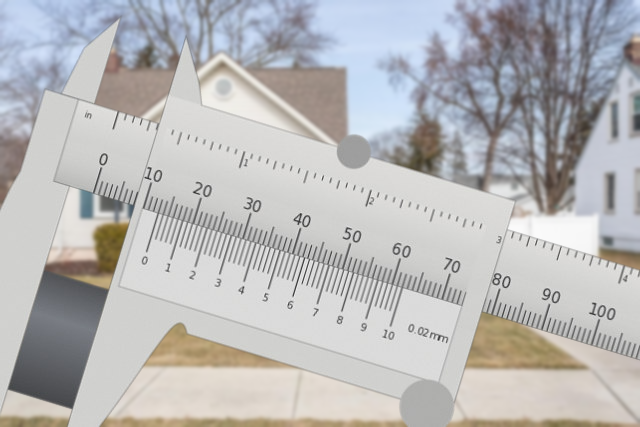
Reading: 13.0mm
